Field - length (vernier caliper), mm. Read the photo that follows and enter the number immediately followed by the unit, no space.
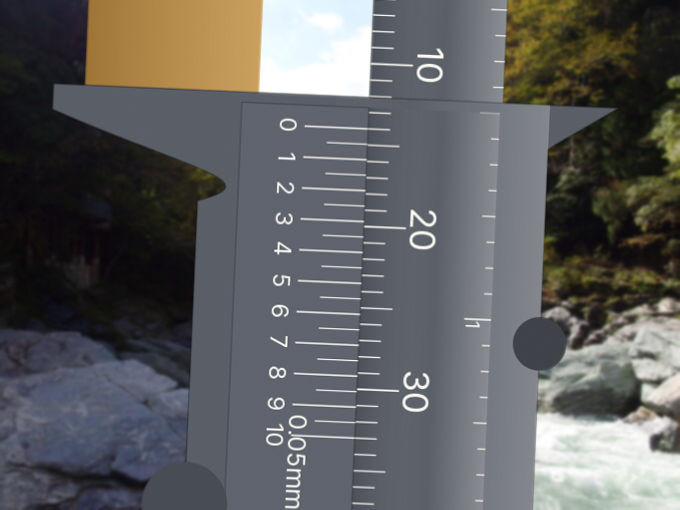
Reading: 14.0mm
